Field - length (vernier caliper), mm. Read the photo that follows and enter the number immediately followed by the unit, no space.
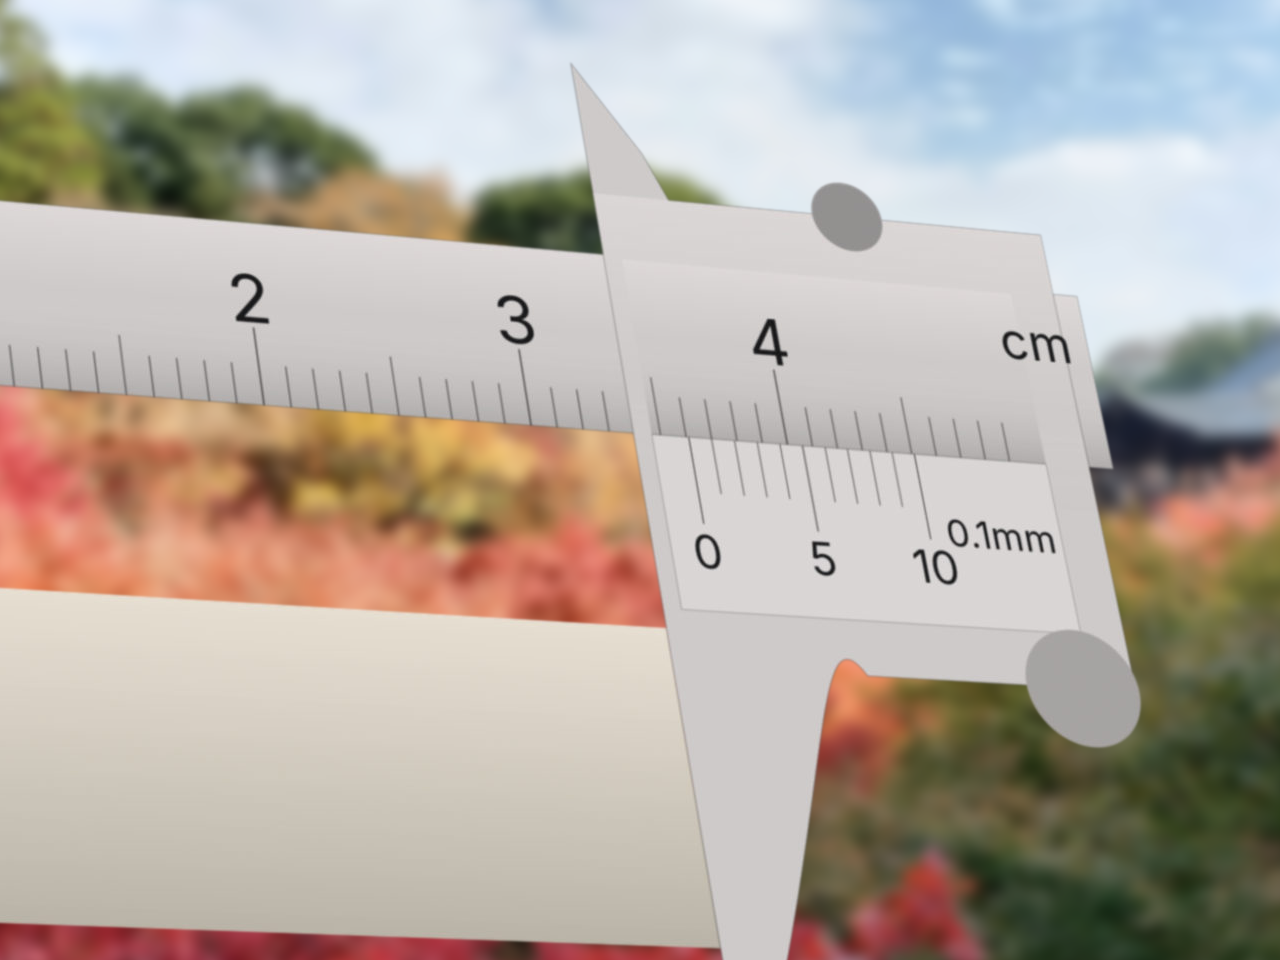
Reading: 36.1mm
